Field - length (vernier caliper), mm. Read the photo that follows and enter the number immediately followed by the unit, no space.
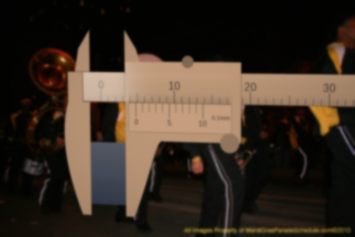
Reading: 4.8mm
